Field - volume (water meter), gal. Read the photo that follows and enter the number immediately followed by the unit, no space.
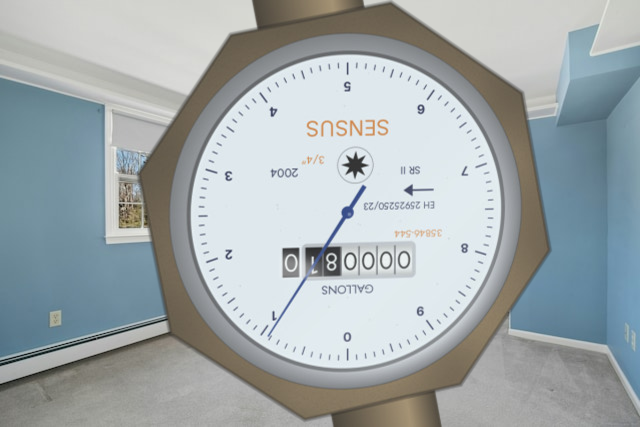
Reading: 810.9gal
